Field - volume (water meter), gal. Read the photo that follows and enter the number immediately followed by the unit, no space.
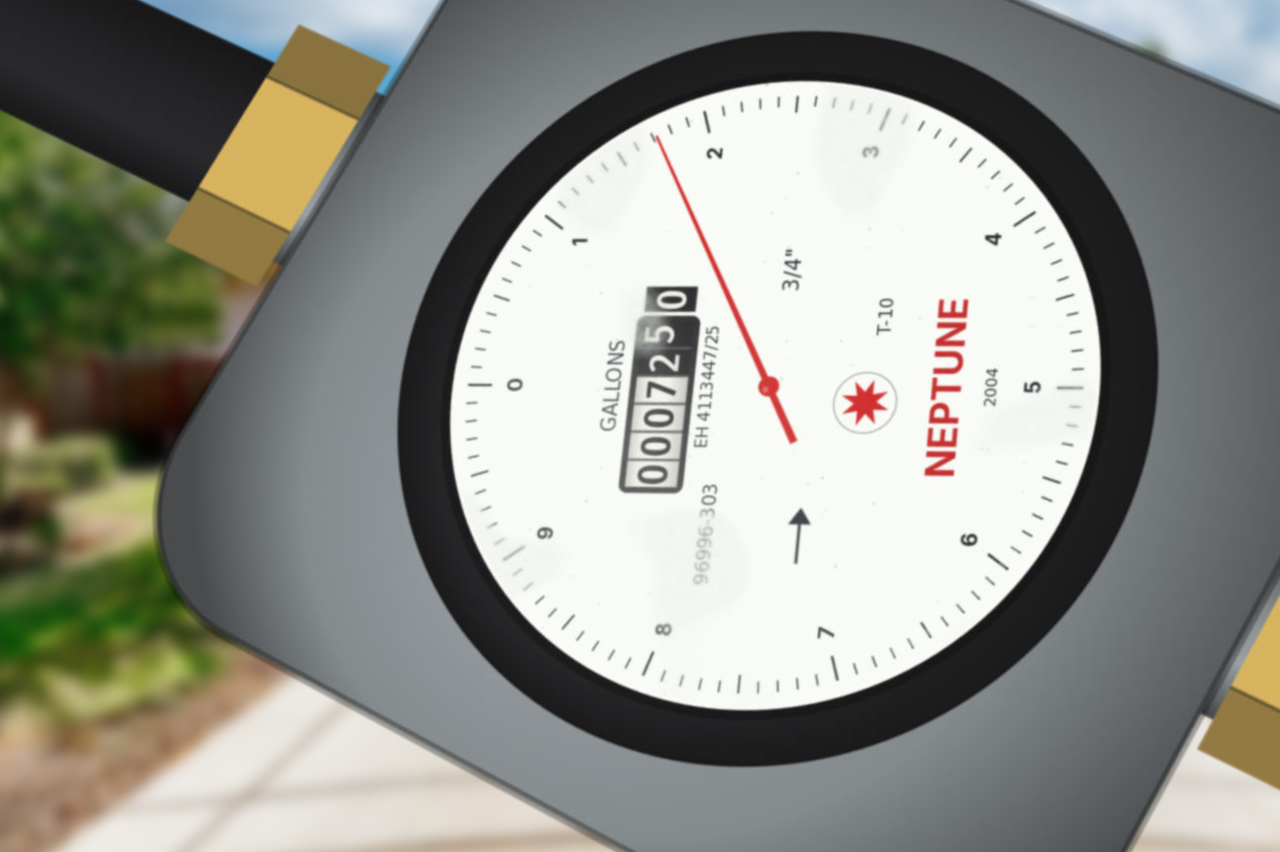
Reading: 7251.7gal
